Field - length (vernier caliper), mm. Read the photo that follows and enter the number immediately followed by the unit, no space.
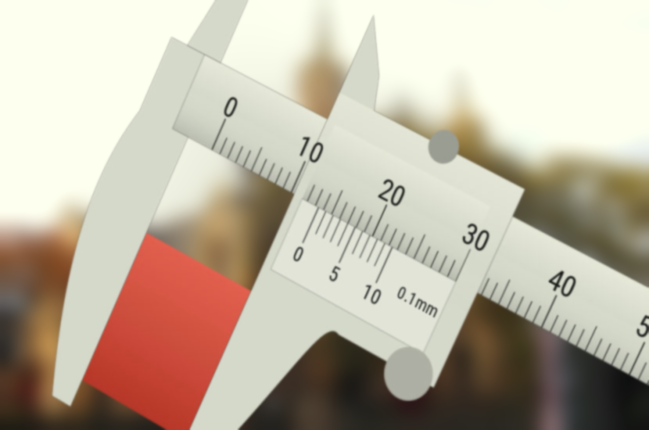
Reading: 13.4mm
